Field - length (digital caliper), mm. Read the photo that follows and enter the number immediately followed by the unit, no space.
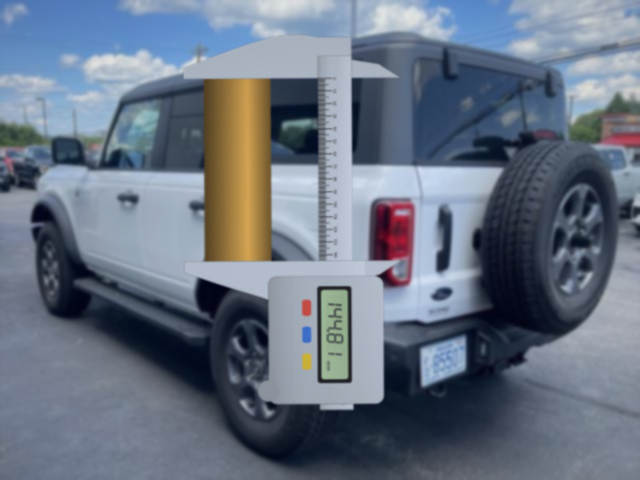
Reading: 144.81mm
